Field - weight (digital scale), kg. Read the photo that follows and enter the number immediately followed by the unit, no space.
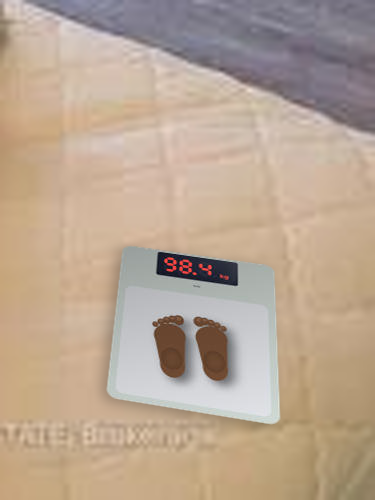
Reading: 98.4kg
